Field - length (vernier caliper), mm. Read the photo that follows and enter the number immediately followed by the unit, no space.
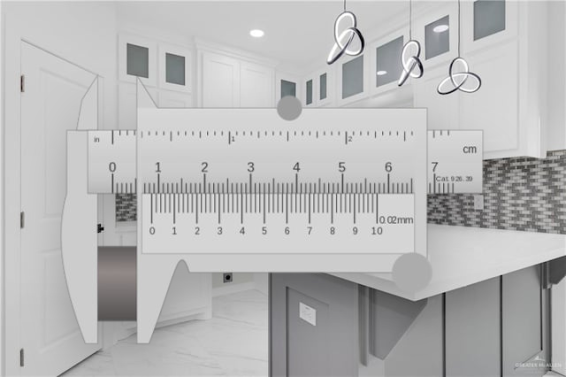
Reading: 8.5mm
